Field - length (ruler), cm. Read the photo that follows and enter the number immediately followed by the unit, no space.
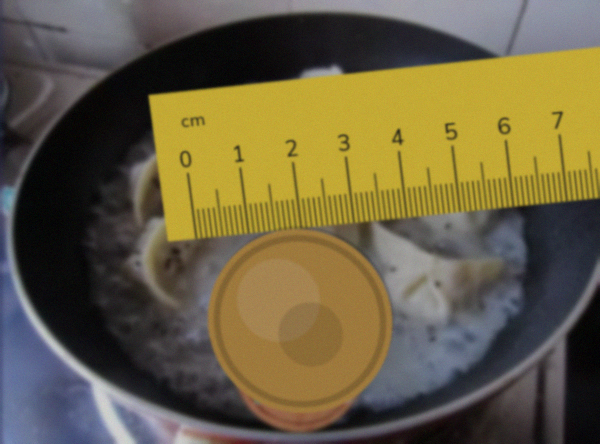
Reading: 3.5cm
